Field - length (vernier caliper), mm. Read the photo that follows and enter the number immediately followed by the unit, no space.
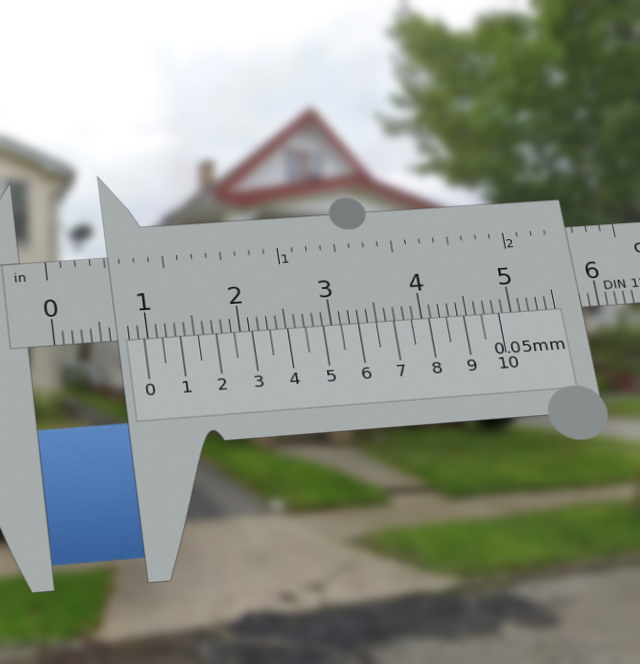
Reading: 9.6mm
